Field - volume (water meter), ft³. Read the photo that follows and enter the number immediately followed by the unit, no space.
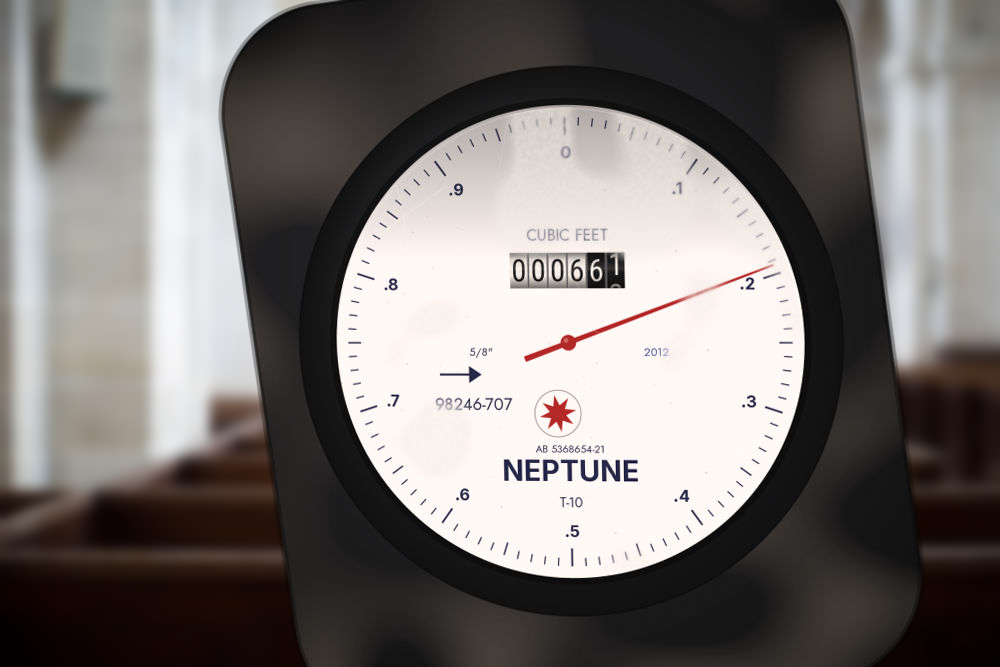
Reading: 661.19ft³
